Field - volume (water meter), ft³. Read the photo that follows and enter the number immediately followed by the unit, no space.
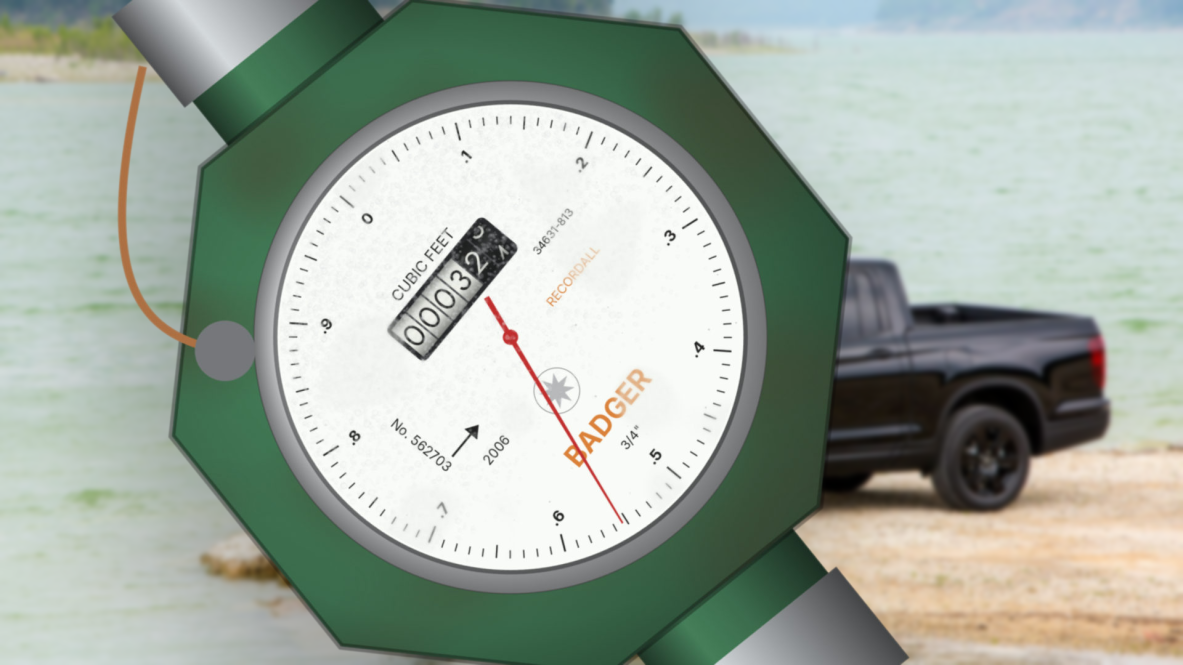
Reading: 323.55ft³
